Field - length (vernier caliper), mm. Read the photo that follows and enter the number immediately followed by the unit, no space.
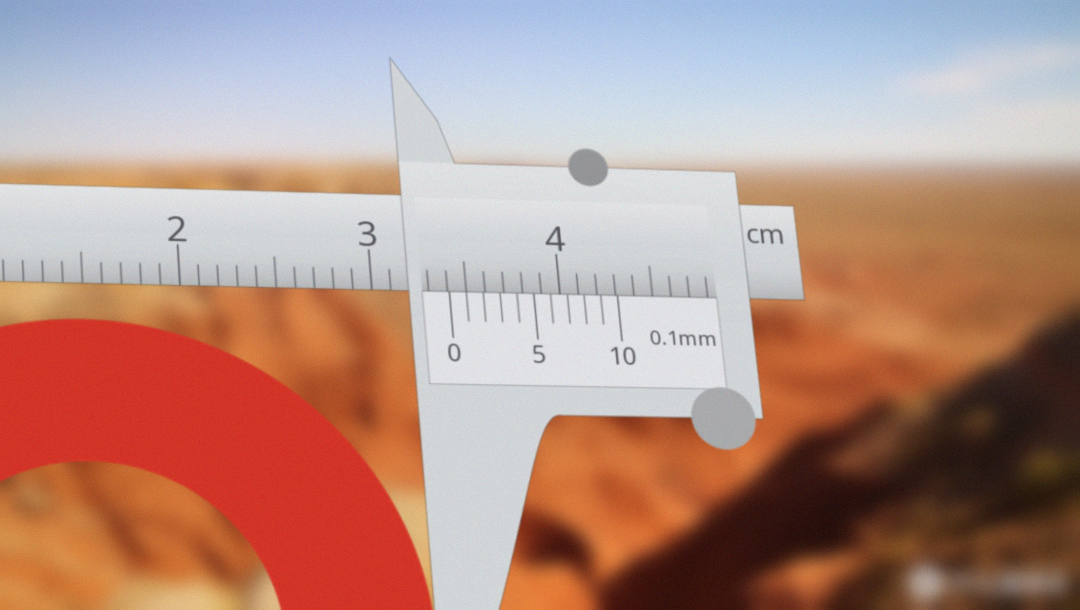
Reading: 34.1mm
